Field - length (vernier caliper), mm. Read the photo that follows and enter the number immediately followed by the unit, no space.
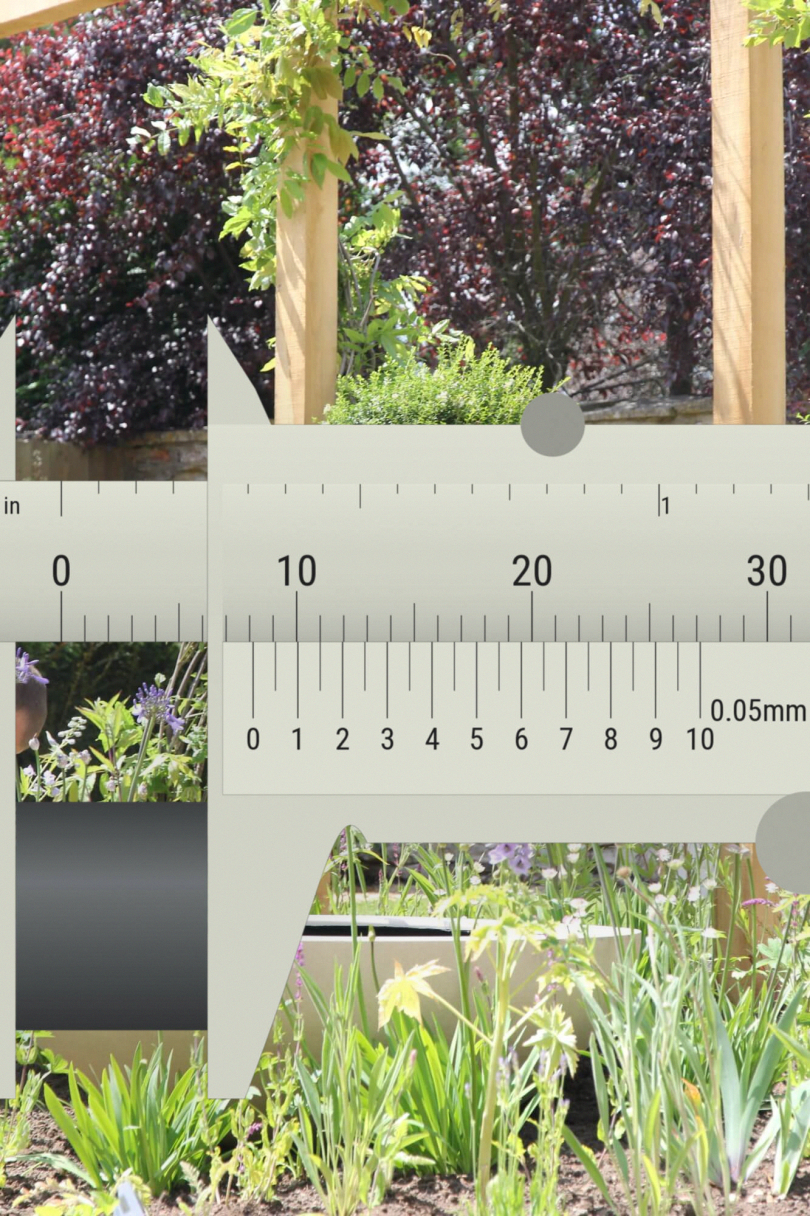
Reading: 8.15mm
